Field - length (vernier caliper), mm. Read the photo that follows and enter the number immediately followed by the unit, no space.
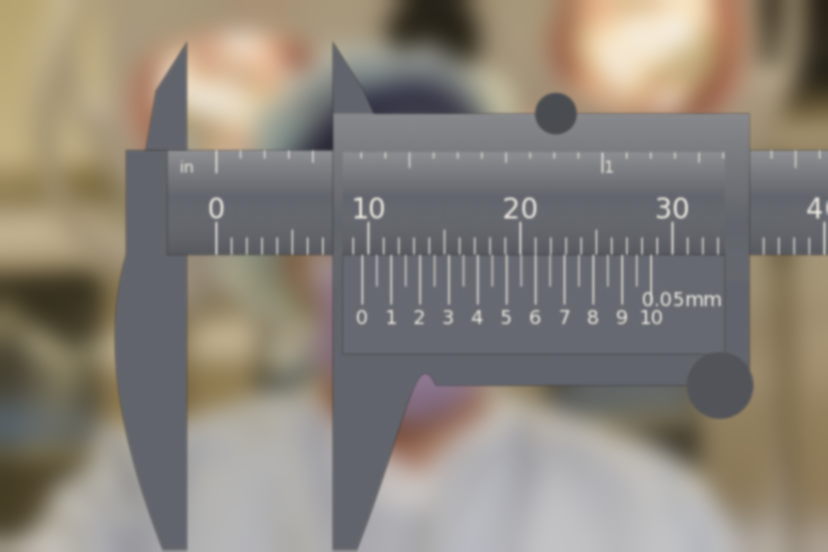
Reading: 9.6mm
